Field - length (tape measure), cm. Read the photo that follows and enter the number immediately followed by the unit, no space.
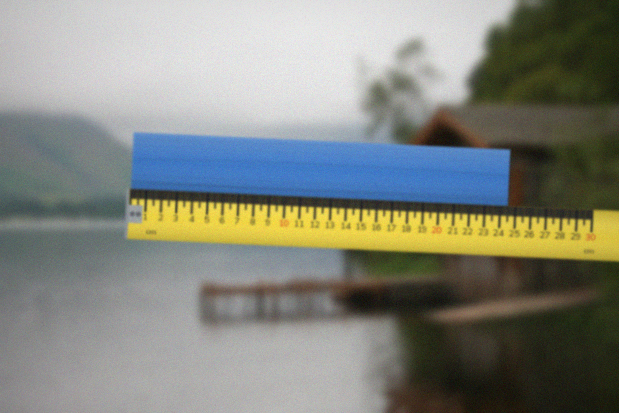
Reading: 24.5cm
